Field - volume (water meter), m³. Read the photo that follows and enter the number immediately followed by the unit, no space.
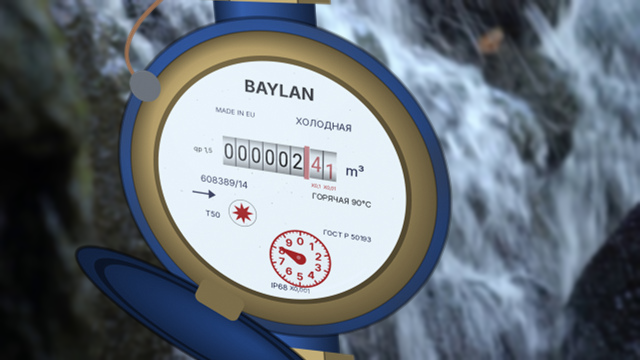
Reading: 2.408m³
